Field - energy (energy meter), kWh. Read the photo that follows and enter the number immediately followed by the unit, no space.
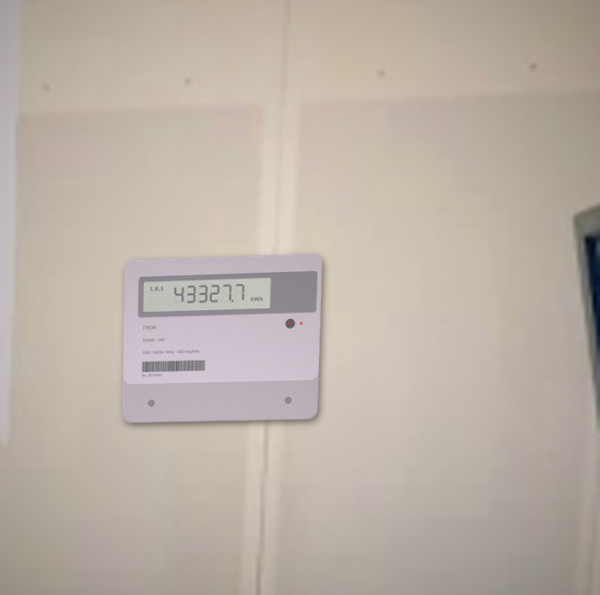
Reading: 43327.7kWh
